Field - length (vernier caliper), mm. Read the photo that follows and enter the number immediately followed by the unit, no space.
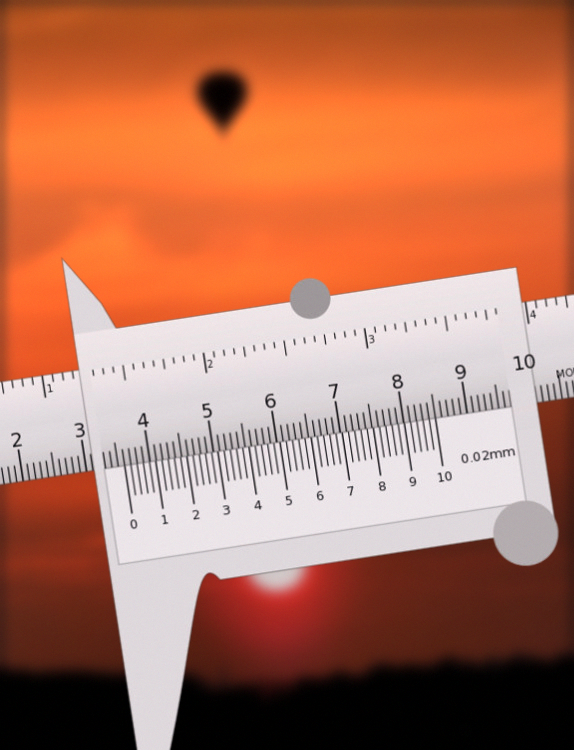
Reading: 36.0mm
